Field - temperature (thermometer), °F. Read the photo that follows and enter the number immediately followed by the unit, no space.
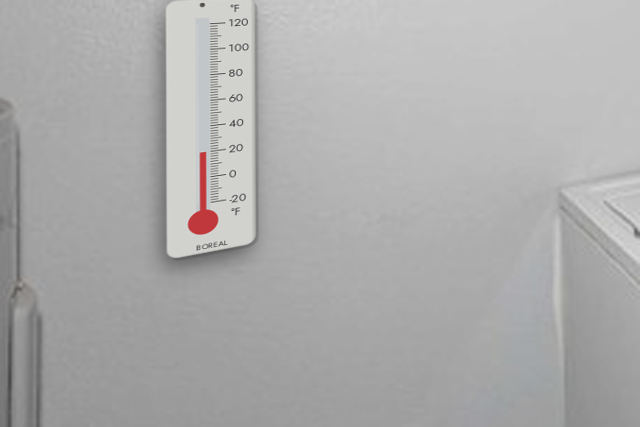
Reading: 20°F
